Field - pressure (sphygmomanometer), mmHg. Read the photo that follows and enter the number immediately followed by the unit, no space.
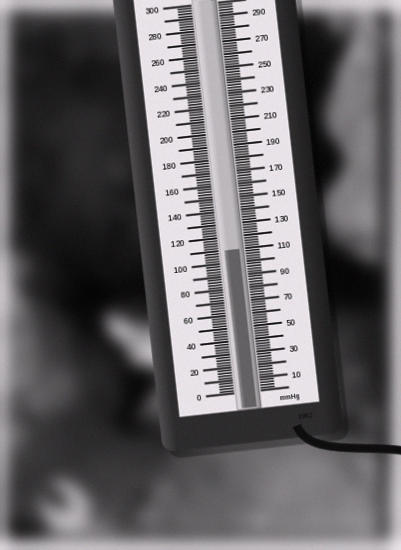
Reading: 110mmHg
